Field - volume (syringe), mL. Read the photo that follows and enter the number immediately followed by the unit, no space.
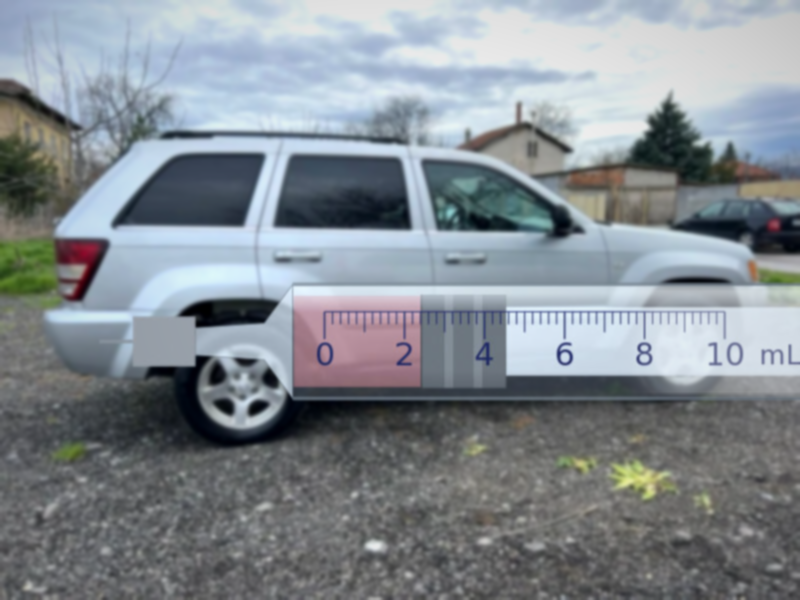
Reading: 2.4mL
